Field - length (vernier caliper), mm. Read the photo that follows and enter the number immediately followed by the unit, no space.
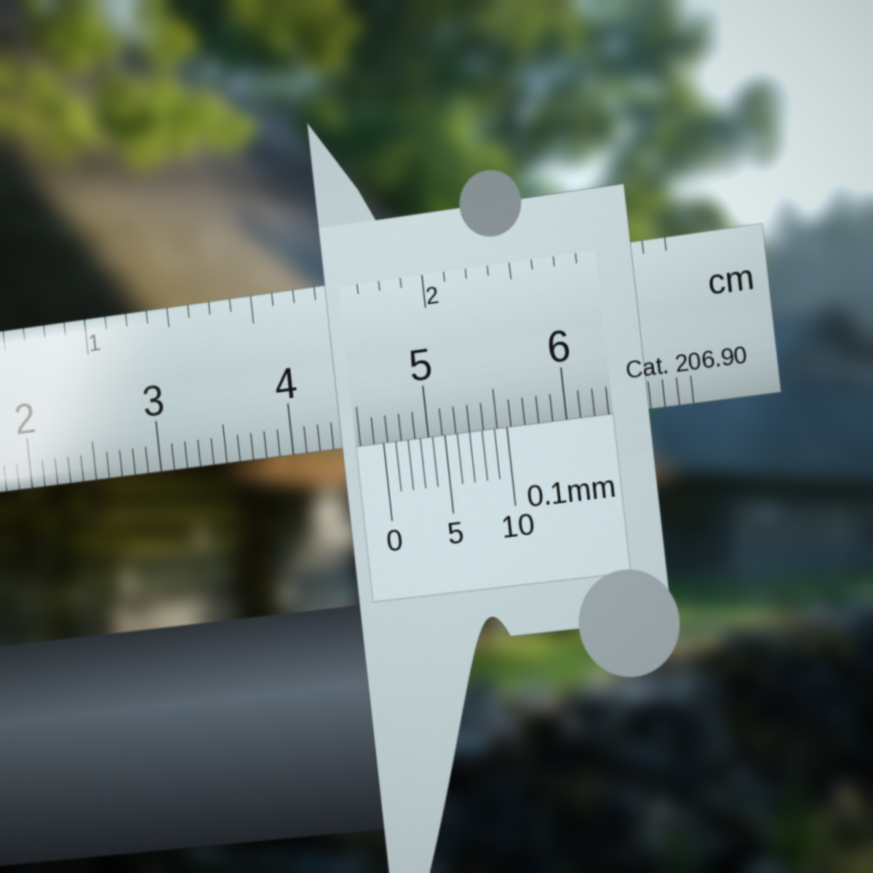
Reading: 46.7mm
